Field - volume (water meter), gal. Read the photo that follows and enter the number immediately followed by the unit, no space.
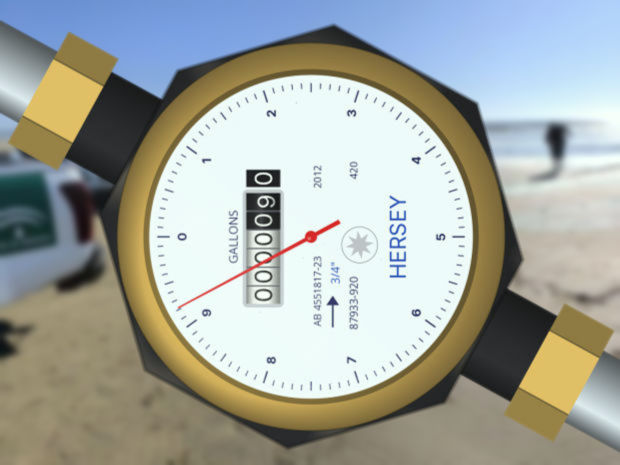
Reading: 89.2gal
